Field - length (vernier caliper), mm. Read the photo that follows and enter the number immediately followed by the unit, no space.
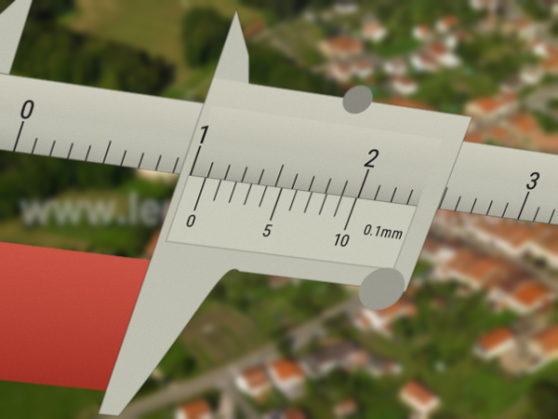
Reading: 10.9mm
